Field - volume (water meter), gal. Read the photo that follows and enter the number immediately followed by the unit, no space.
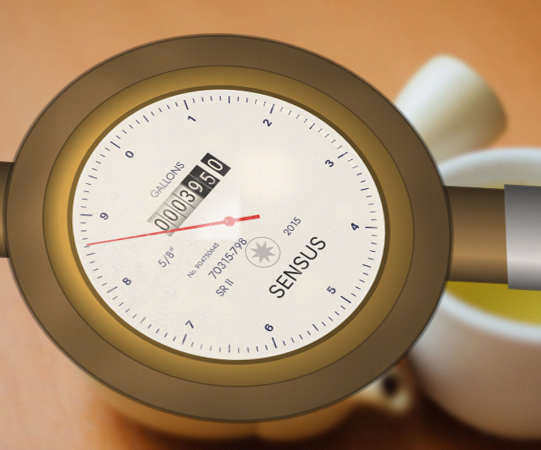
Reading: 3948.6gal
